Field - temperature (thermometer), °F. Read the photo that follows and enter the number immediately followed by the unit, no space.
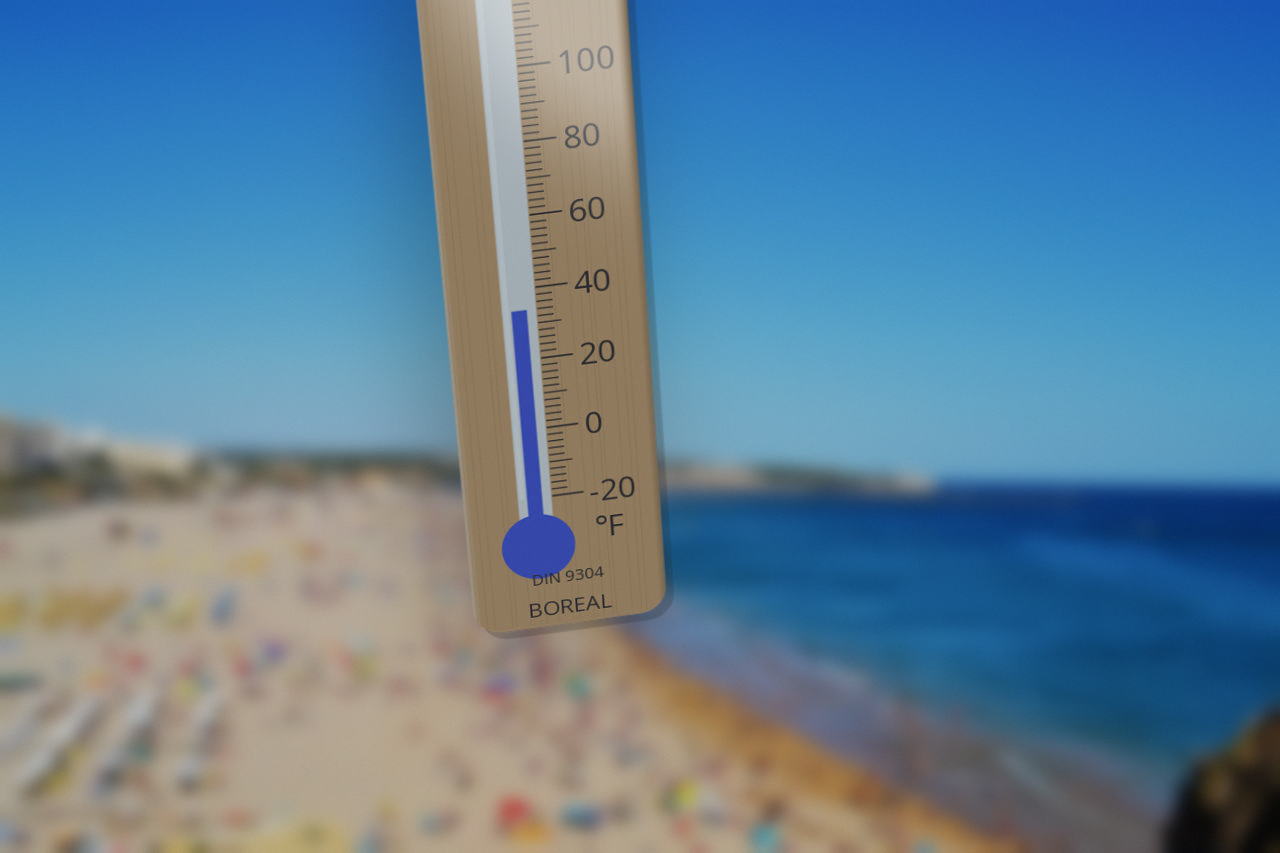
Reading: 34°F
